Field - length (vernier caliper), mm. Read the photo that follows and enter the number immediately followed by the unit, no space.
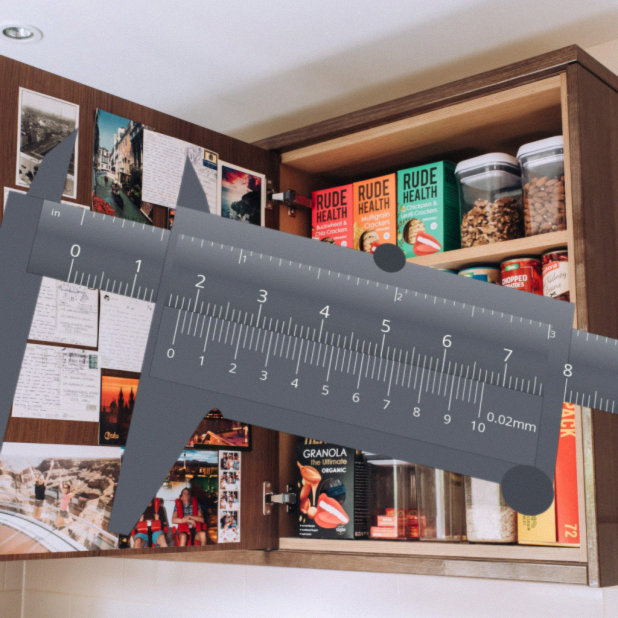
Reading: 17.8mm
